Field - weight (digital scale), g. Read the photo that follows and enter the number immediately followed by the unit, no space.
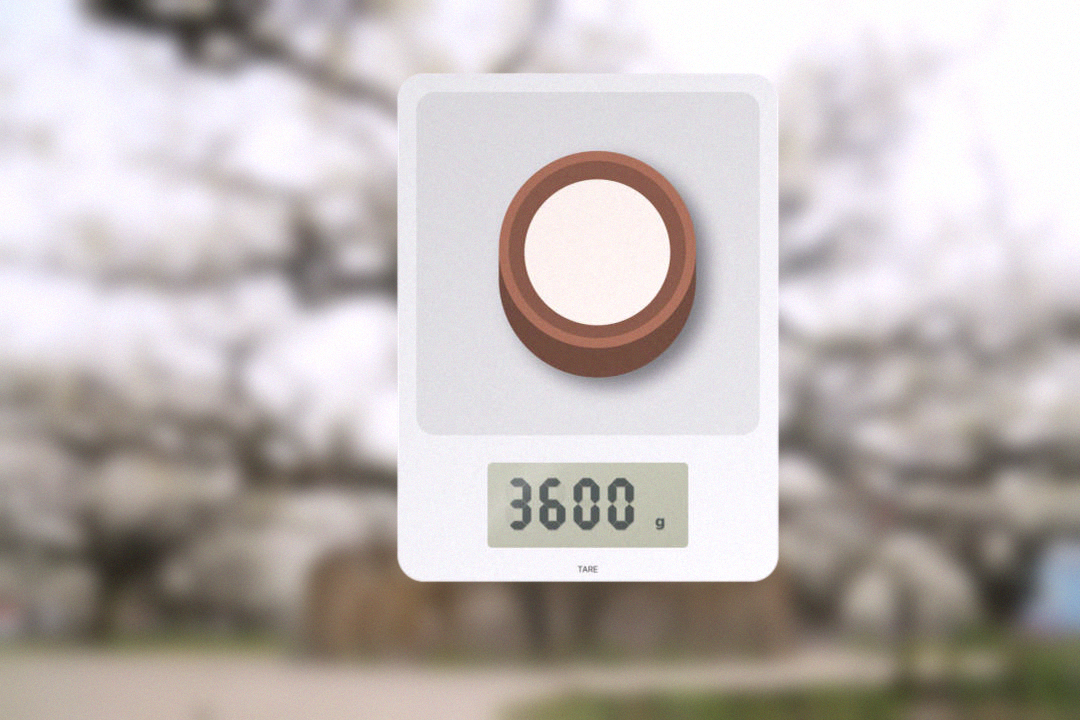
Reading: 3600g
